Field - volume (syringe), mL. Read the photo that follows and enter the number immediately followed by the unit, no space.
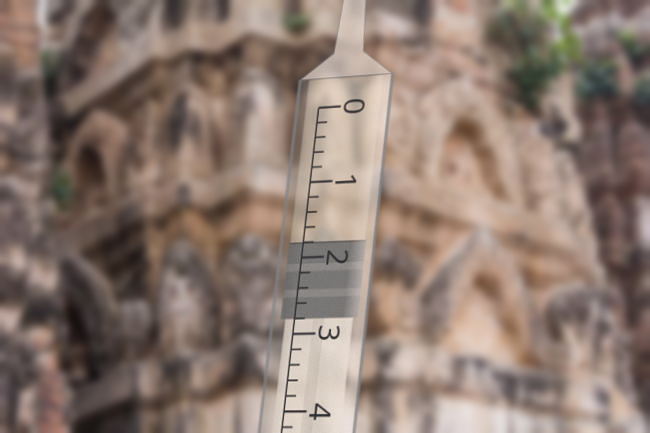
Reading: 1.8mL
